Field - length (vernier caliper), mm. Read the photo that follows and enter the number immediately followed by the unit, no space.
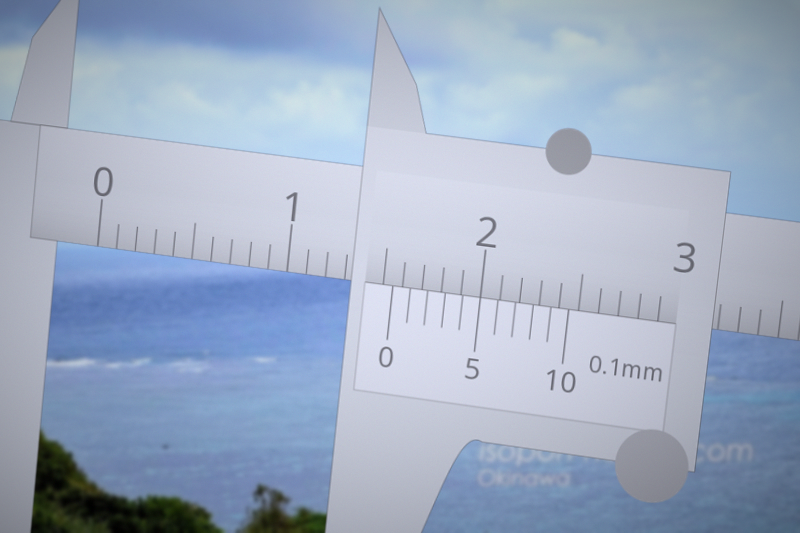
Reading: 15.5mm
